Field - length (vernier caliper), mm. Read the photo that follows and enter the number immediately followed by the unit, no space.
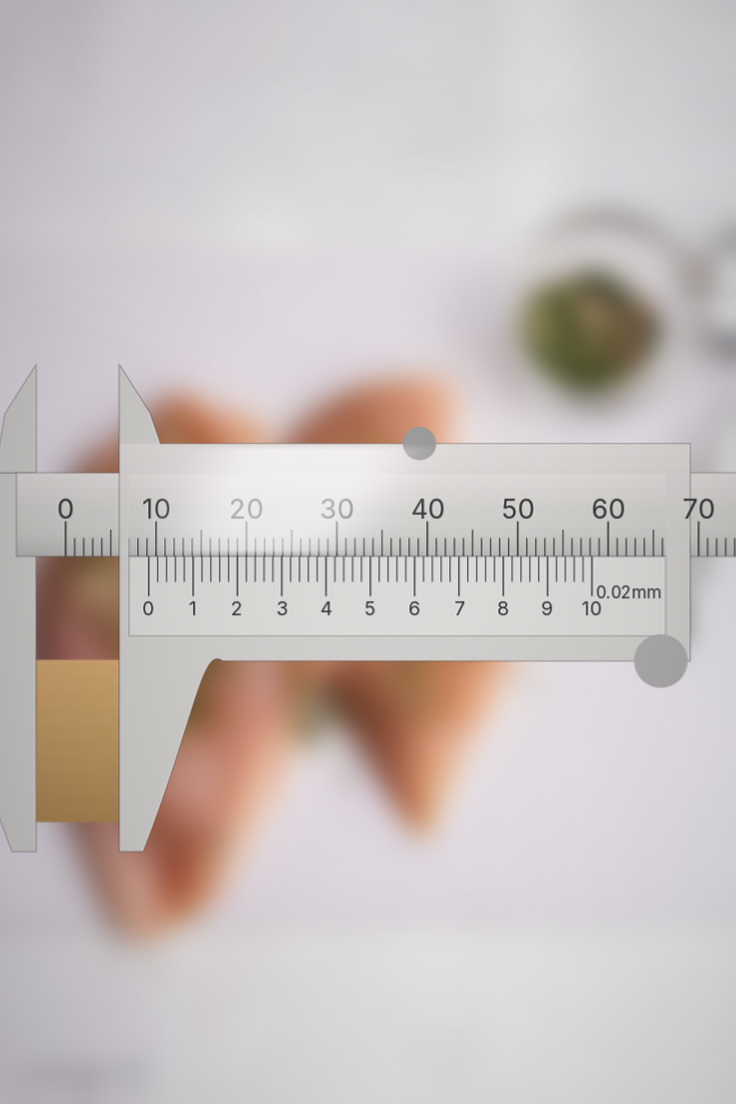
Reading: 9.2mm
